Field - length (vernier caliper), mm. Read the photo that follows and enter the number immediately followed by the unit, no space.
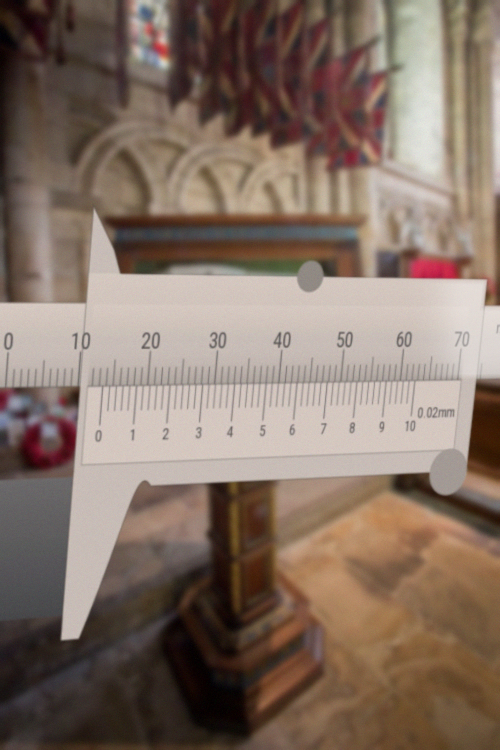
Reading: 13.5mm
